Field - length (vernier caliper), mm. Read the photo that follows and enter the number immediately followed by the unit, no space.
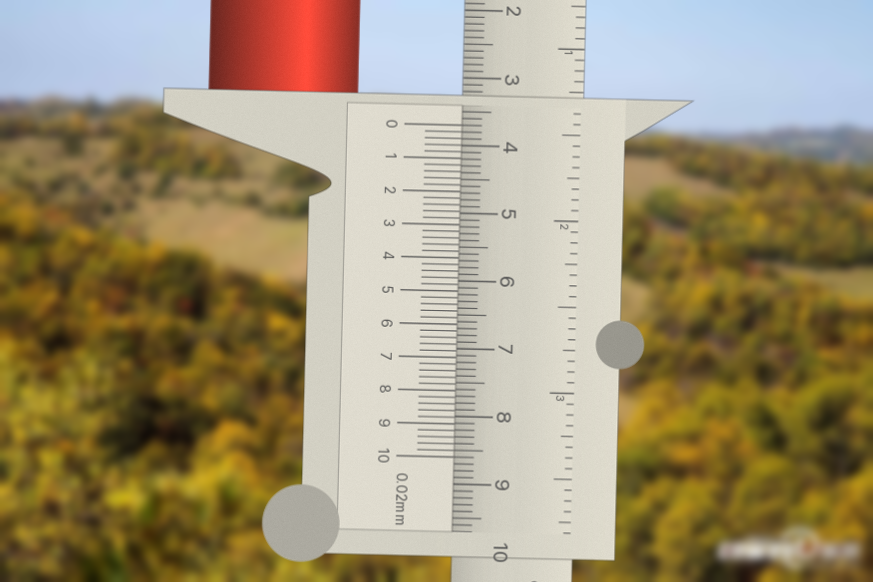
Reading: 37.0mm
